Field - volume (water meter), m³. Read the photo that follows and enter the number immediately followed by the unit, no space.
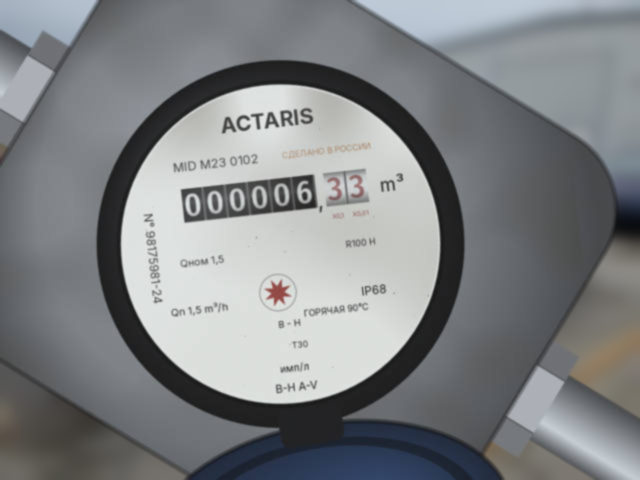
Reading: 6.33m³
